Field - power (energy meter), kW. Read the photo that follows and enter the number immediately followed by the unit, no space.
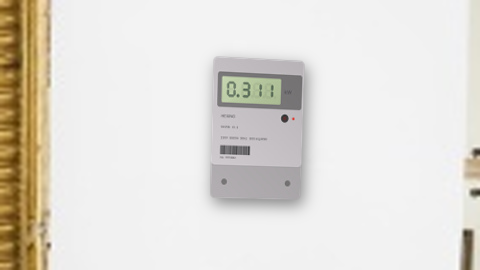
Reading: 0.311kW
